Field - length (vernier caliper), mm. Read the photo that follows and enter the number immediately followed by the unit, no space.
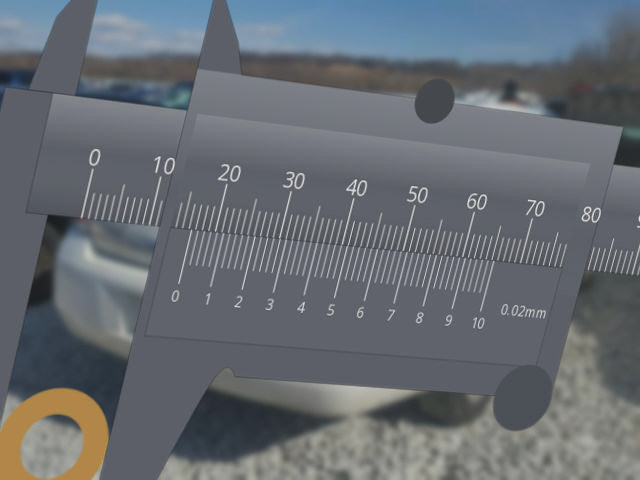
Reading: 16.4mm
